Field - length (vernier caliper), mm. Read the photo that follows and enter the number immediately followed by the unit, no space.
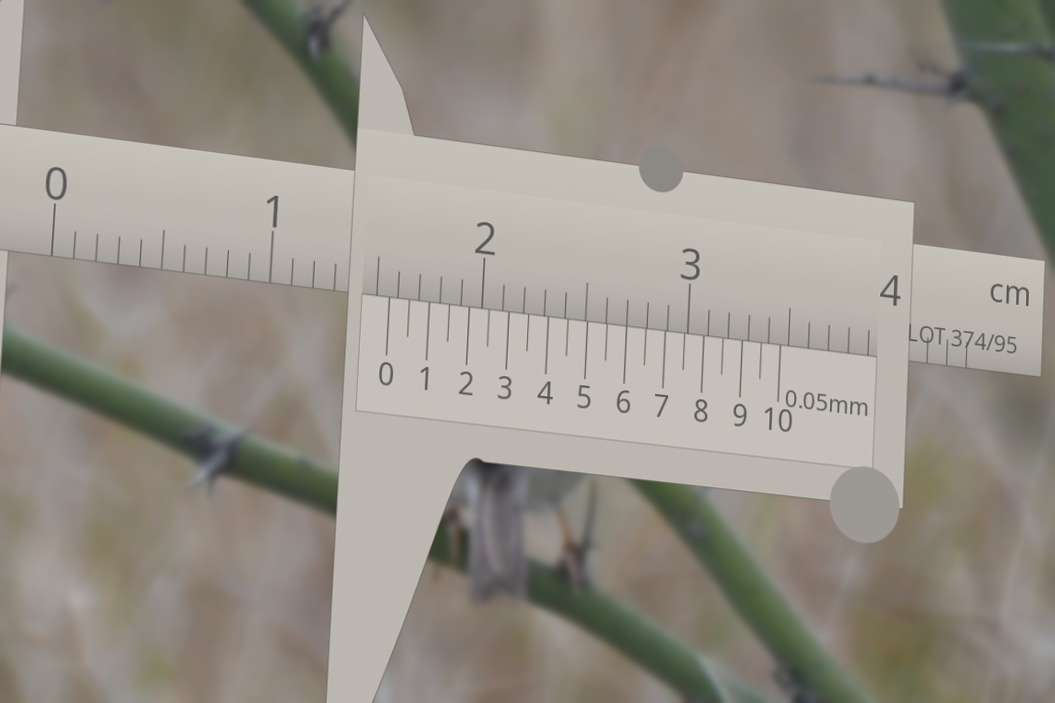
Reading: 15.6mm
